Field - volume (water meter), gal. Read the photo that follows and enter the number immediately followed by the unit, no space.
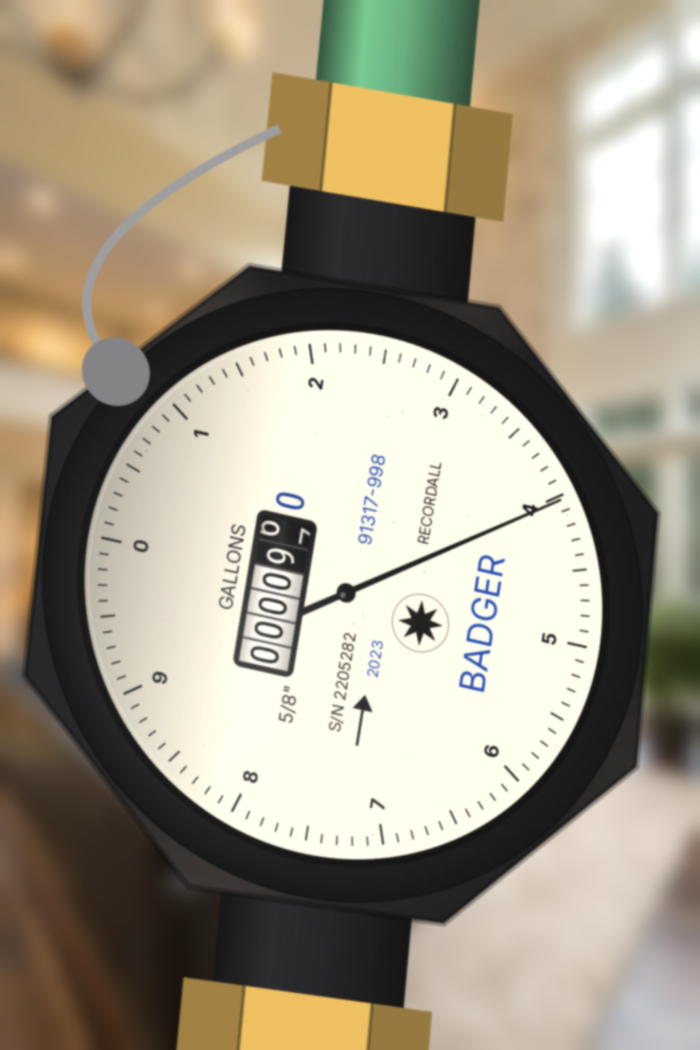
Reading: 964.0gal
